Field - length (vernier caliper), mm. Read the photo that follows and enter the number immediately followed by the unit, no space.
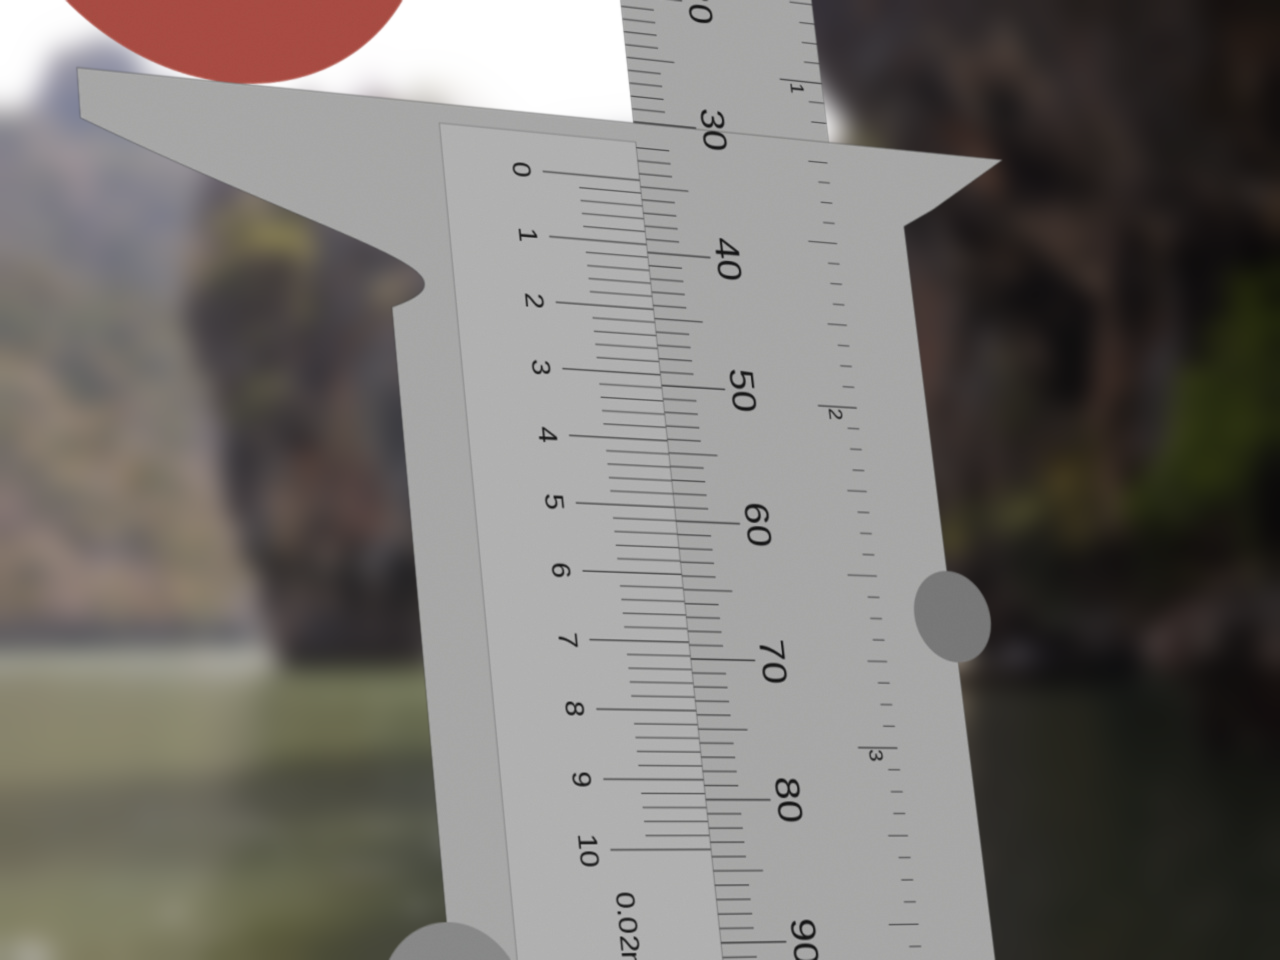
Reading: 34.5mm
